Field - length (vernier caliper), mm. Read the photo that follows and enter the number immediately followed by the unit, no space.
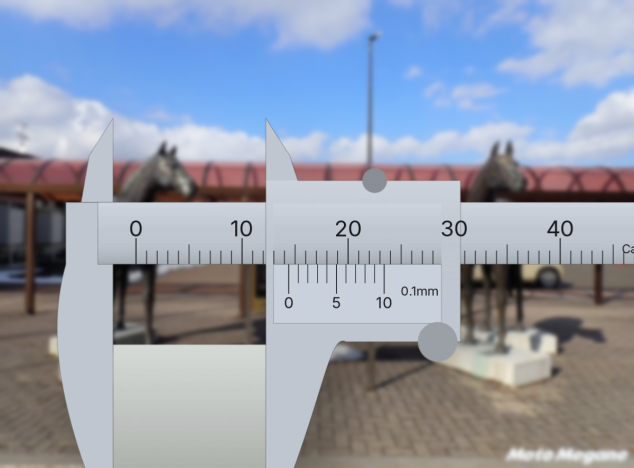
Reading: 14.4mm
